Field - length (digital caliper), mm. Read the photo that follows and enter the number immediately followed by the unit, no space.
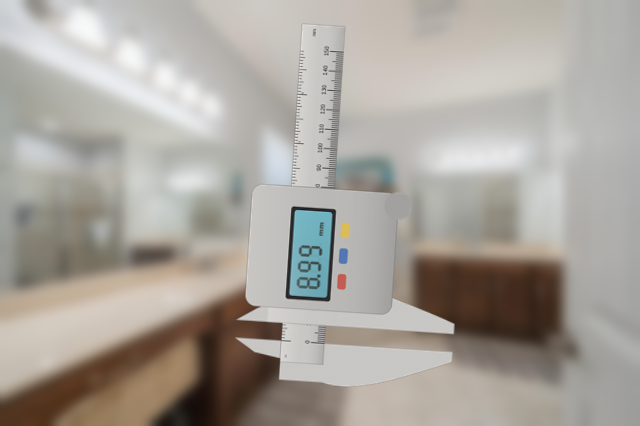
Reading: 8.99mm
